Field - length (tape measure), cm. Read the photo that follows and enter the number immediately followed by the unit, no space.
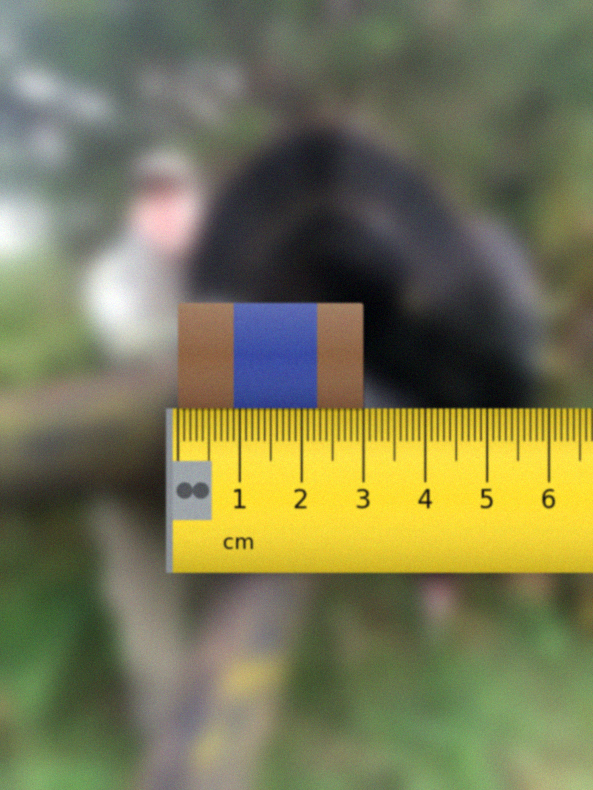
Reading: 3cm
